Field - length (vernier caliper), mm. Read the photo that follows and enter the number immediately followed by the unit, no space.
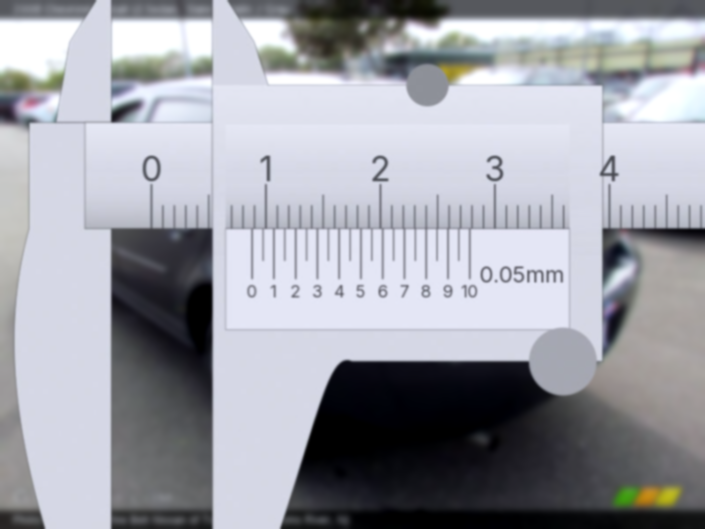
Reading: 8.8mm
